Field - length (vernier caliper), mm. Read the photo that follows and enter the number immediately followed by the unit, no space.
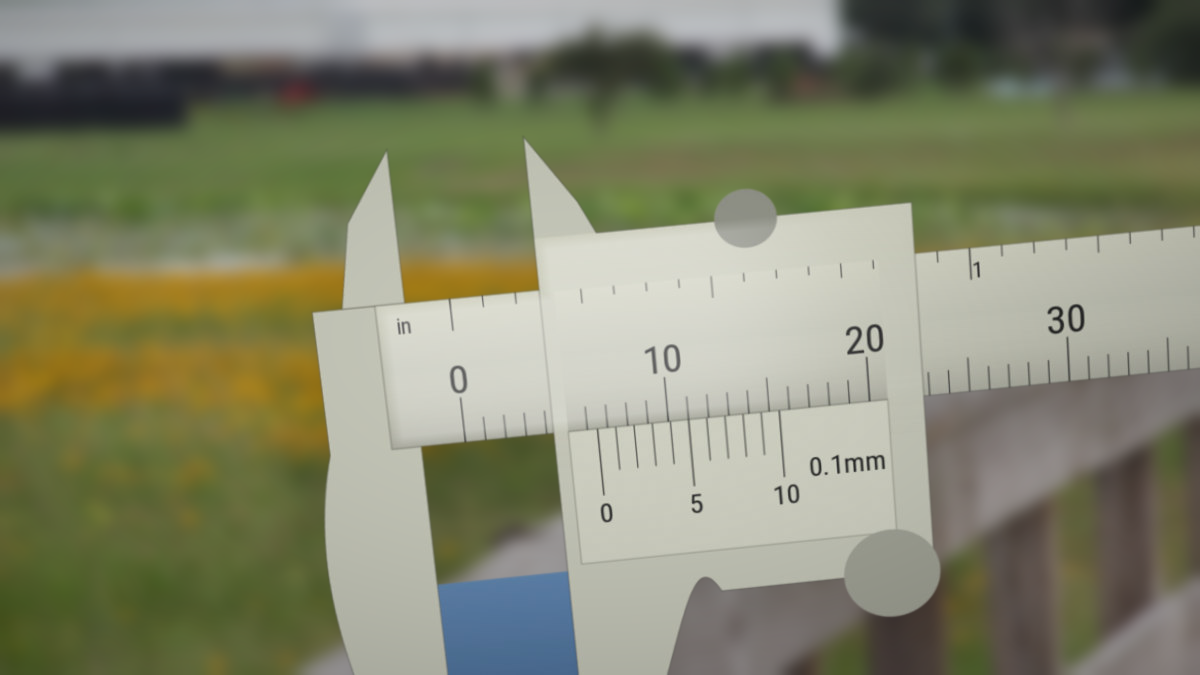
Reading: 6.5mm
